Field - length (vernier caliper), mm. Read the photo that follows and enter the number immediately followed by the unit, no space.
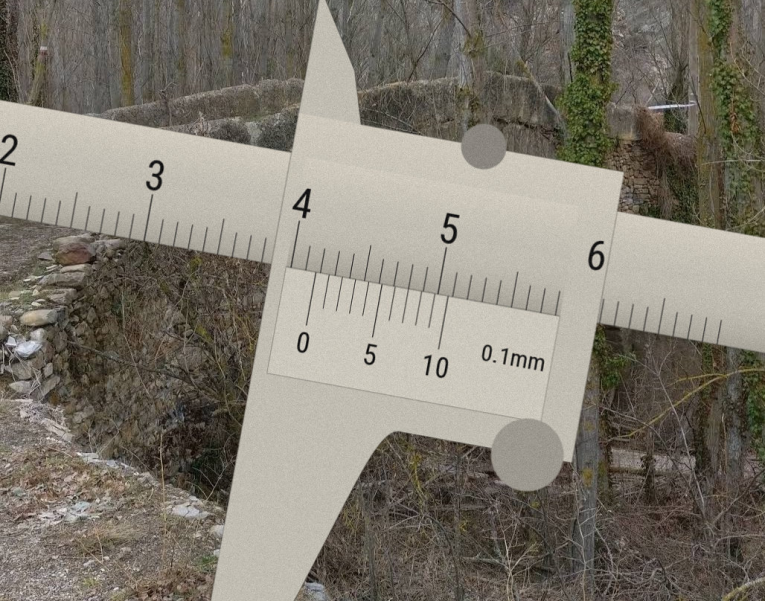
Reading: 41.7mm
